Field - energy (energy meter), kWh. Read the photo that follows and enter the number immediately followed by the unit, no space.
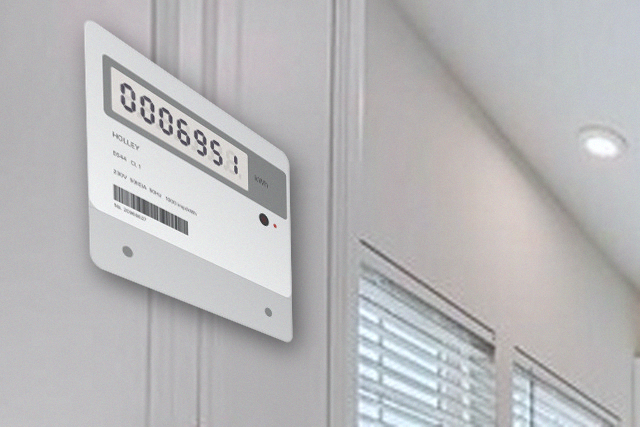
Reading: 6951kWh
